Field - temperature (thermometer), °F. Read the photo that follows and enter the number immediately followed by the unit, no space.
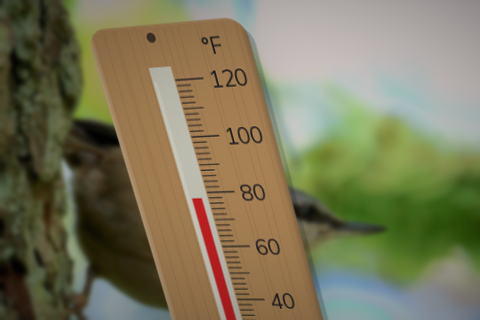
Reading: 78°F
